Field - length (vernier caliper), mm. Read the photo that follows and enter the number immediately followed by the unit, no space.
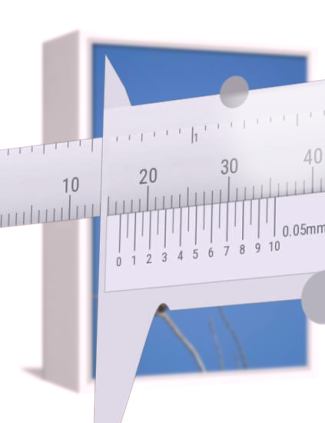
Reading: 16.6mm
